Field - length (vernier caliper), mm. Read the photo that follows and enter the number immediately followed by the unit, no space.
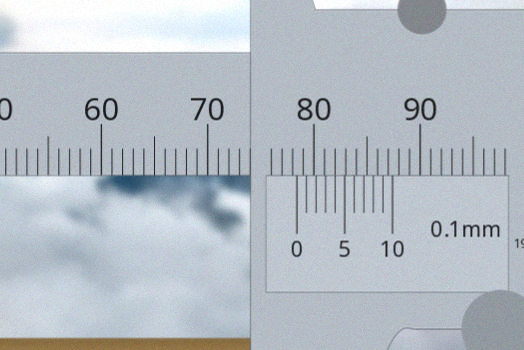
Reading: 78.4mm
